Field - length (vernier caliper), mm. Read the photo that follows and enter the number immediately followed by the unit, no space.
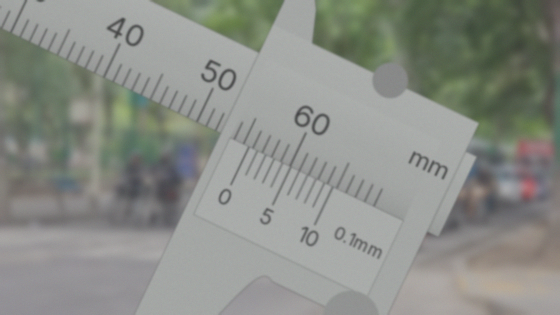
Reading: 55.6mm
